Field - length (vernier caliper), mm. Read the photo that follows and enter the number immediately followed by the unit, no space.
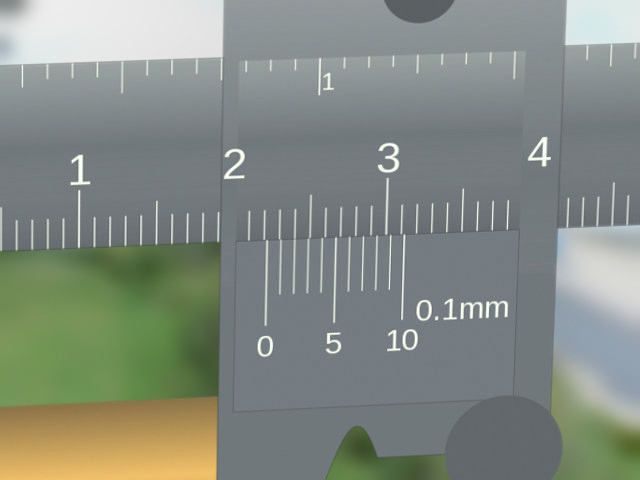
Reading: 22.2mm
